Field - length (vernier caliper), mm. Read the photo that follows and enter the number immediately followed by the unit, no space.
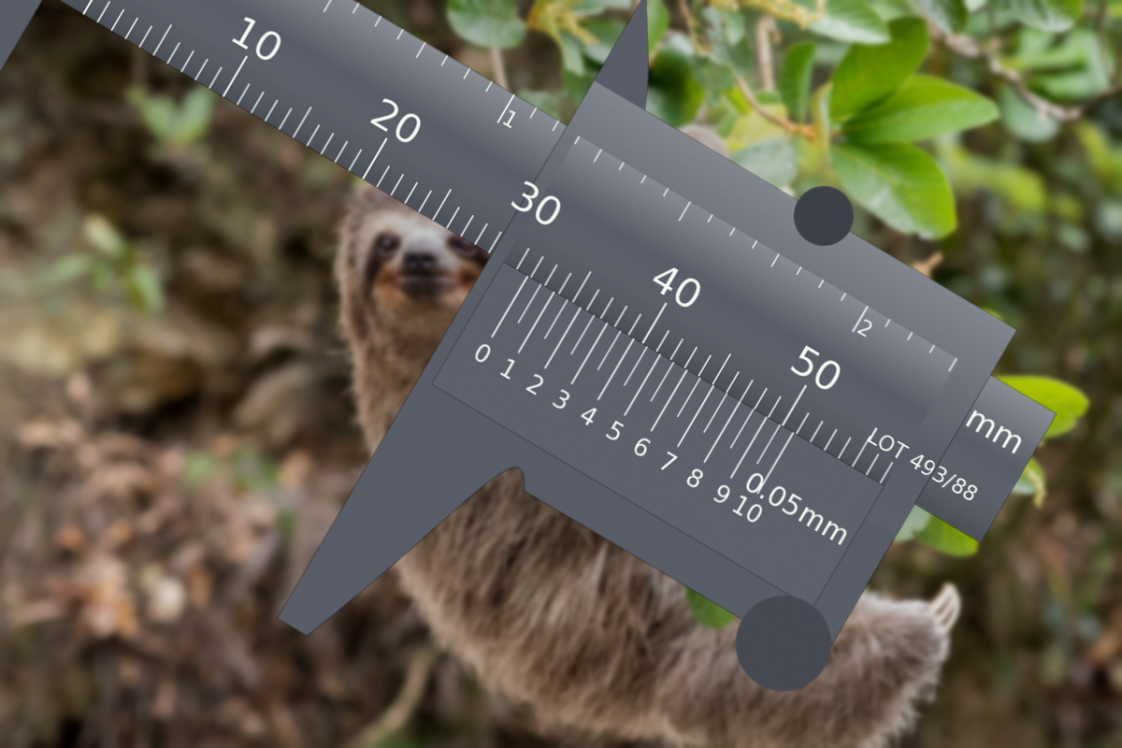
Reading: 31.8mm
